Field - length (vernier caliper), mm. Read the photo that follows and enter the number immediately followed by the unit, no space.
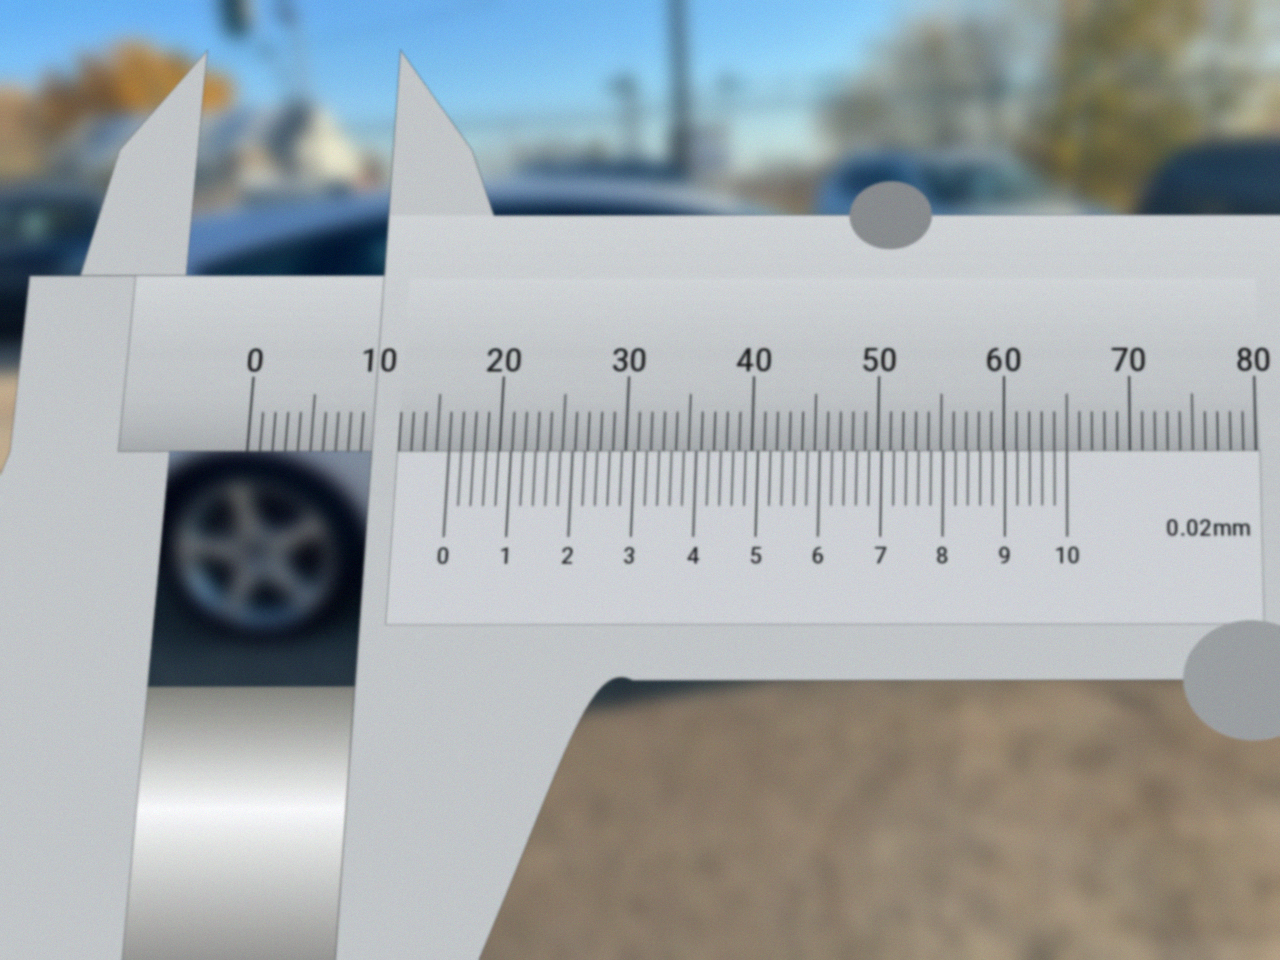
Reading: 16.0mm
